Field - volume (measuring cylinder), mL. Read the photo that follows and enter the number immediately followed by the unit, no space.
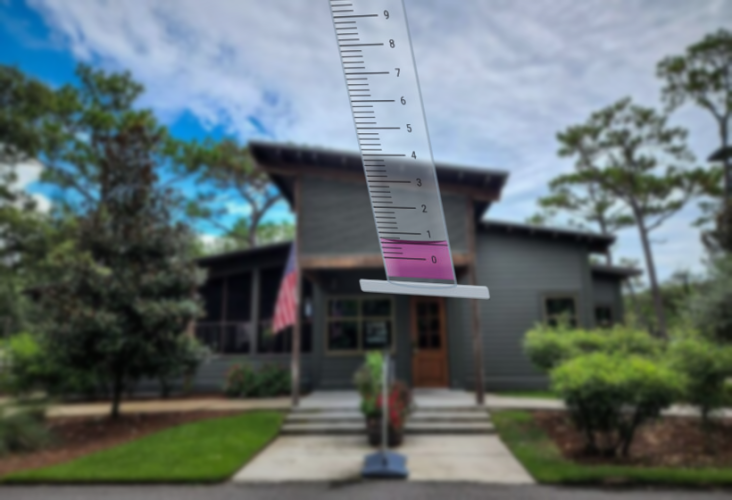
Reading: 0.6mL
